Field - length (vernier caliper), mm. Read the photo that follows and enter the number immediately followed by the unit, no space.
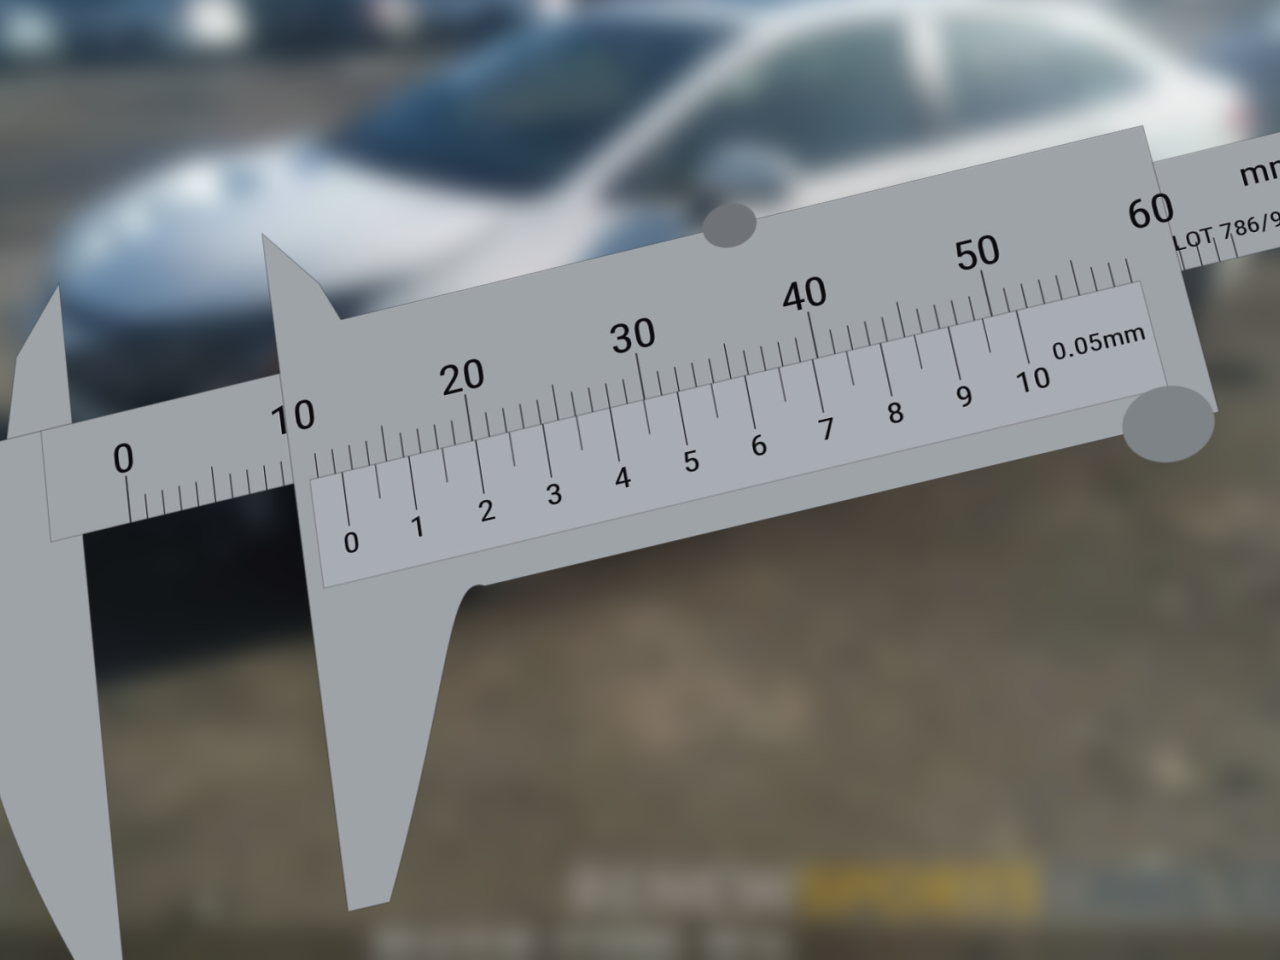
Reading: 12.4mm
